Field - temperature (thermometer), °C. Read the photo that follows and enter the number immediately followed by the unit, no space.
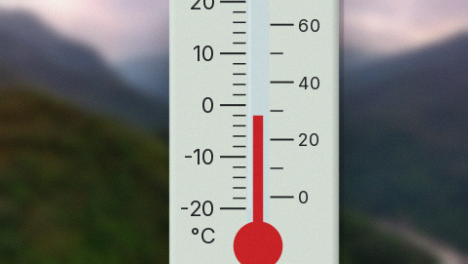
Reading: -2°C
